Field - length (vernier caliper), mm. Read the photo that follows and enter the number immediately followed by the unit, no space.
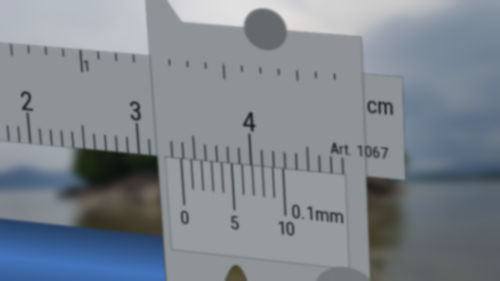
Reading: 33.8mm
